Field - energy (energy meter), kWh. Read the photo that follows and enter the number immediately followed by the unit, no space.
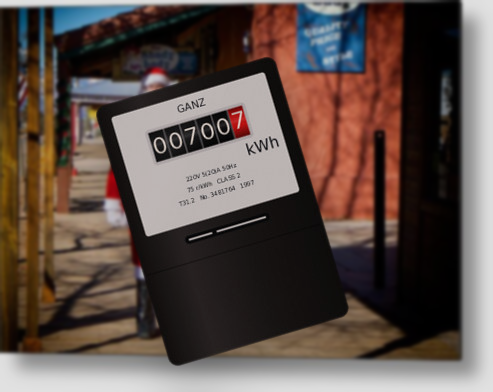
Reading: 700.7kWh
